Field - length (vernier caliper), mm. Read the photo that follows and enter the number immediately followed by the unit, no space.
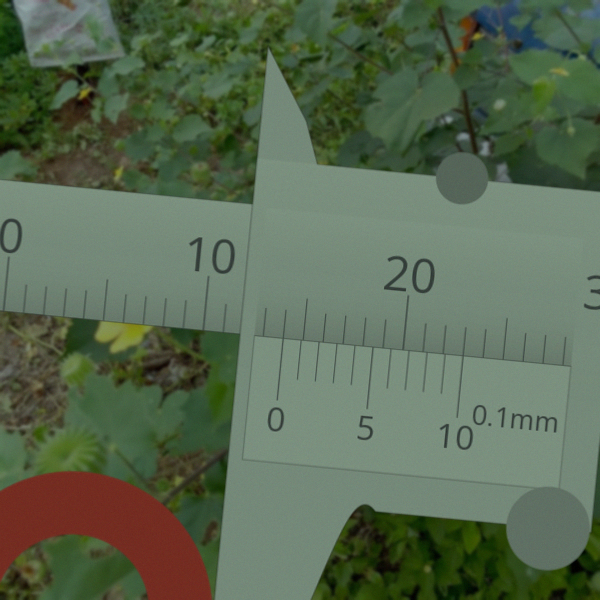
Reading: 14.0mm
